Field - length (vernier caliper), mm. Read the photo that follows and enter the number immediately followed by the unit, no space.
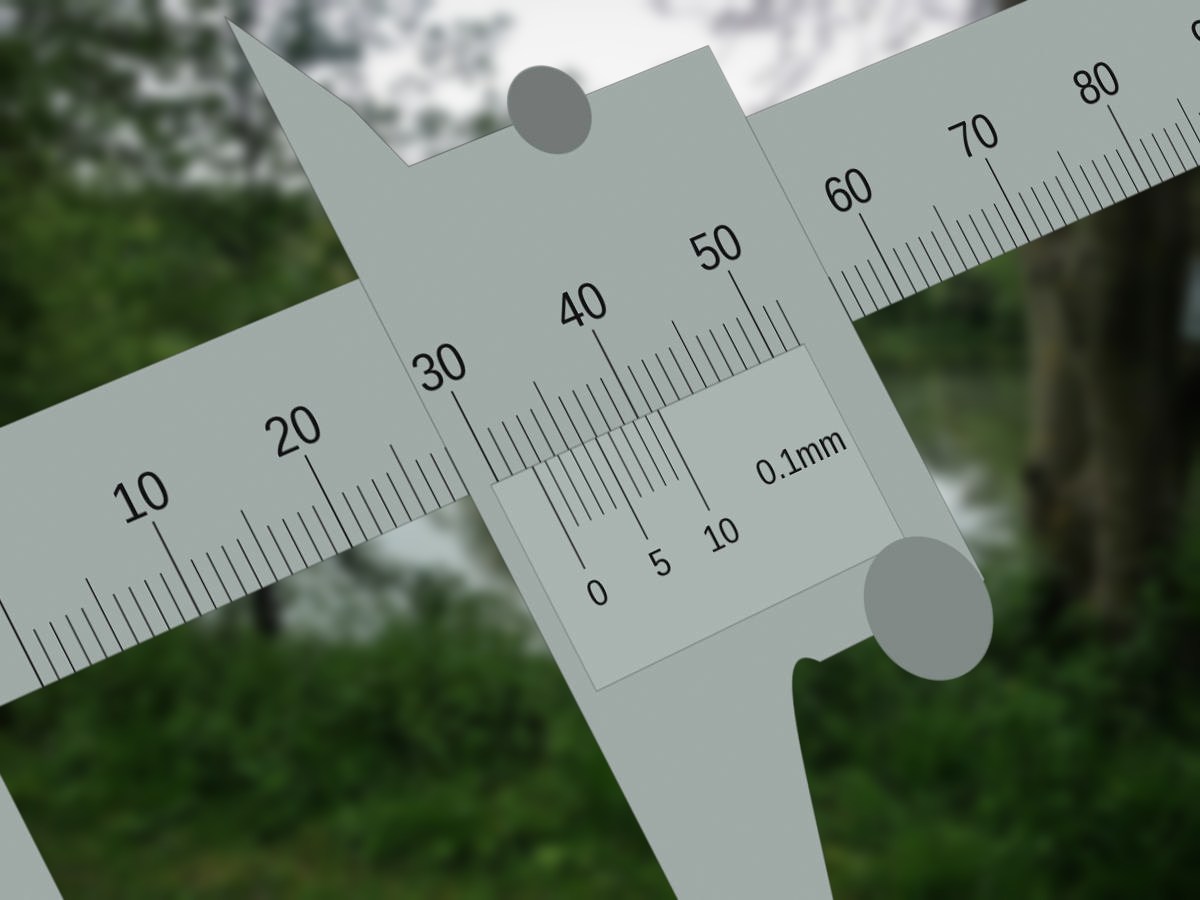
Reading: 32.4mm
